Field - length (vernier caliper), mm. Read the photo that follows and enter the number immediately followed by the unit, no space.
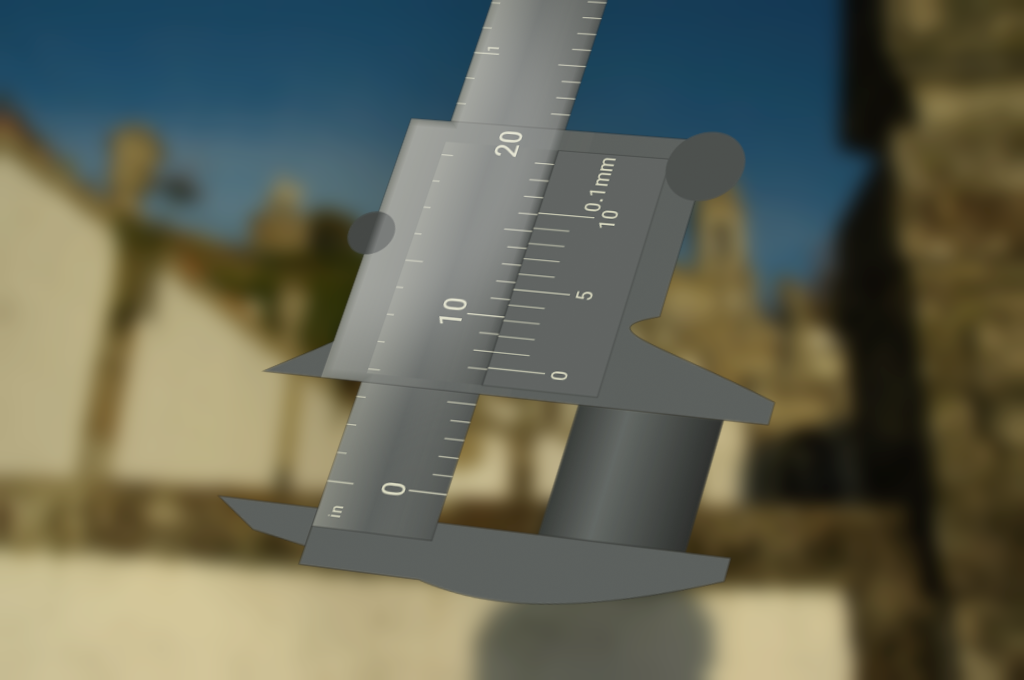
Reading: 7.1mm
